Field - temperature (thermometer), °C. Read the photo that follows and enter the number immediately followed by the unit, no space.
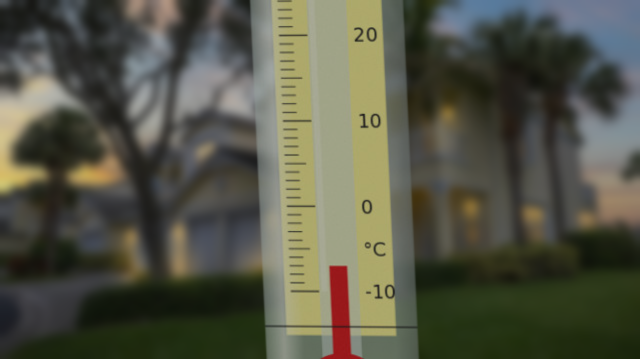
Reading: -7°C
